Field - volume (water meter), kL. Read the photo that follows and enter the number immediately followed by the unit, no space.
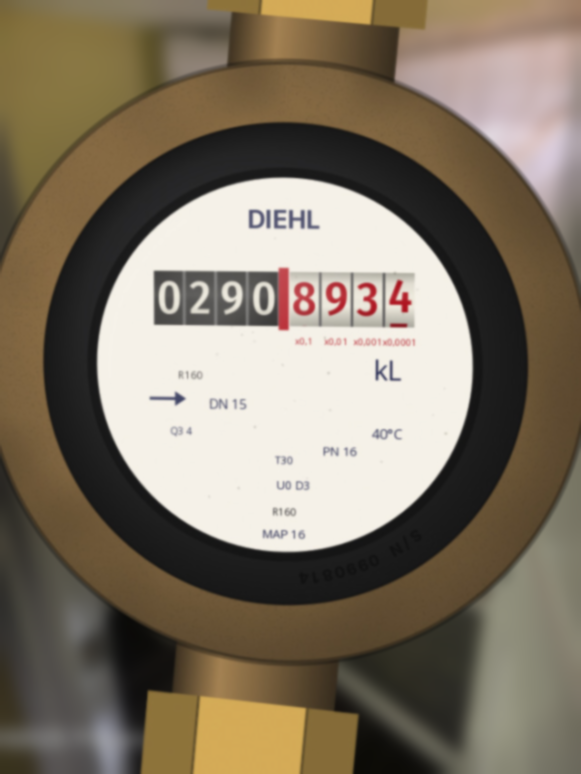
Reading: 290.8934kL
